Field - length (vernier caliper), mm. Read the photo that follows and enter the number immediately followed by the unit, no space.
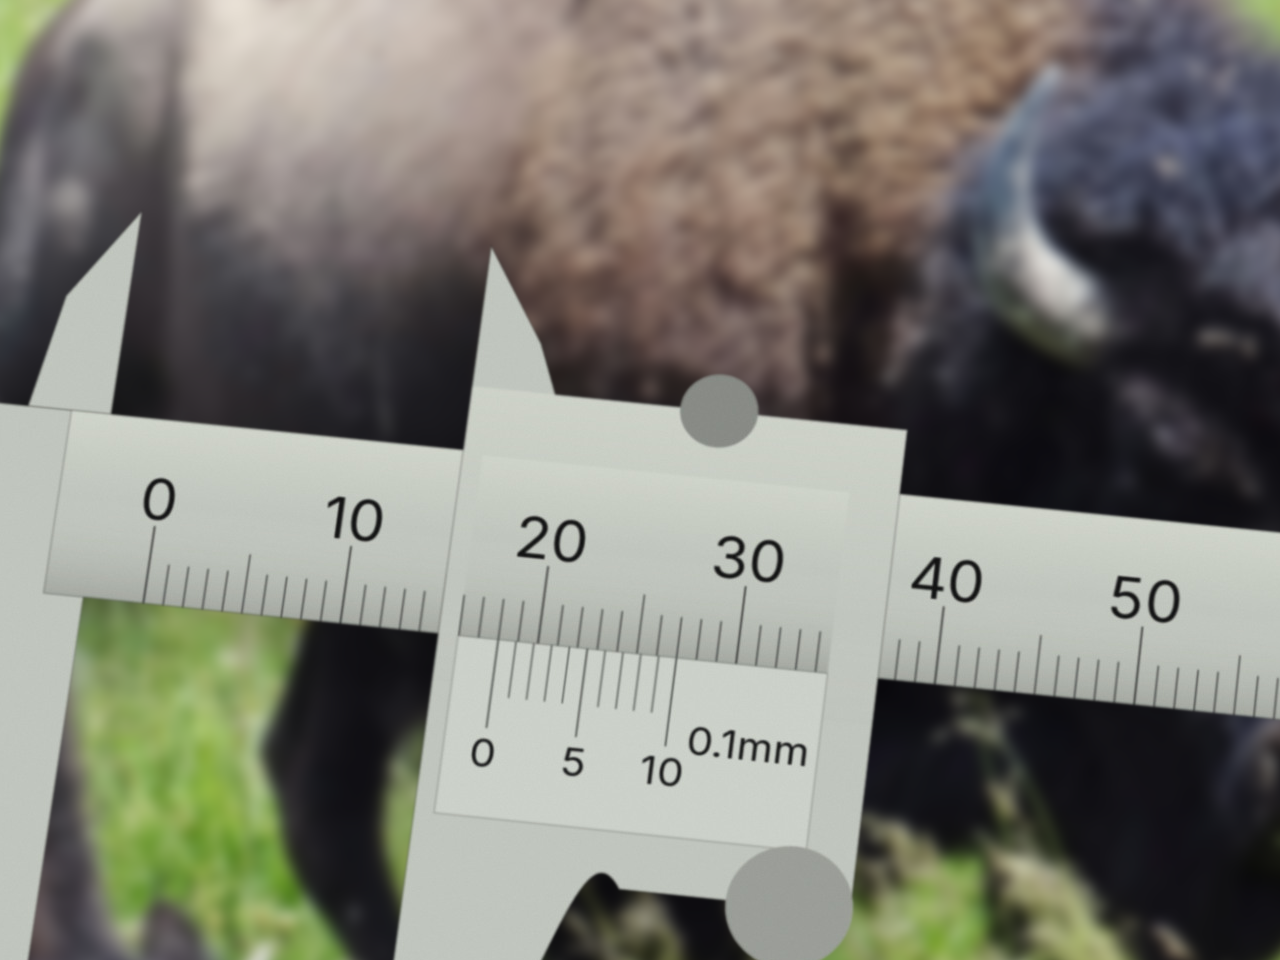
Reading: 18.0mm
